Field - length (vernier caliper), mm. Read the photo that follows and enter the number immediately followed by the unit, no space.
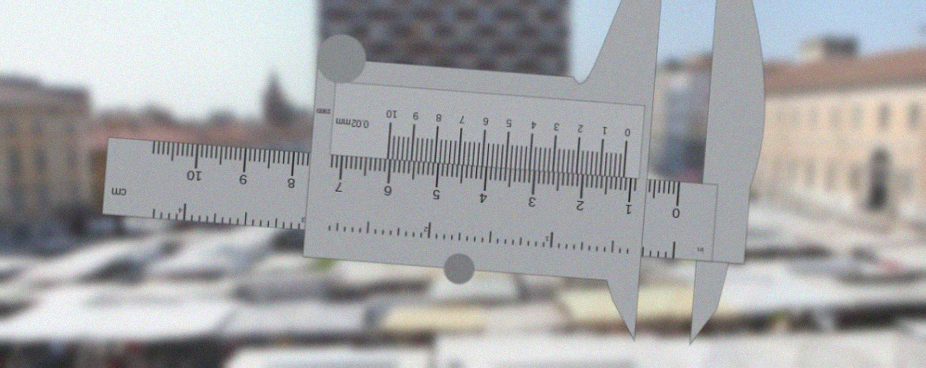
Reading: 11.5mm
